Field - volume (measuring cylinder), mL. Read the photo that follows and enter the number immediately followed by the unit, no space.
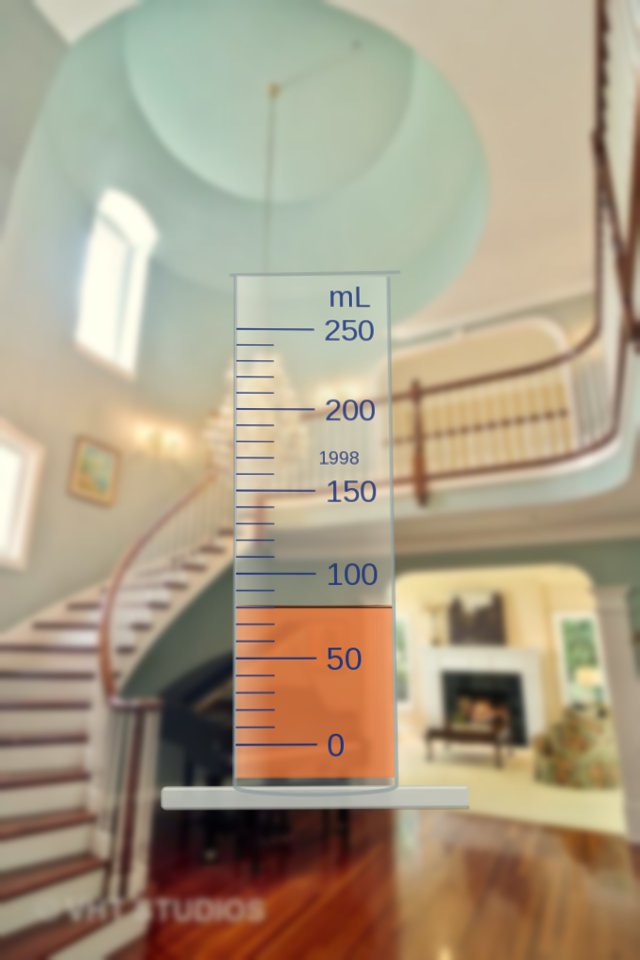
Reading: 80mL
